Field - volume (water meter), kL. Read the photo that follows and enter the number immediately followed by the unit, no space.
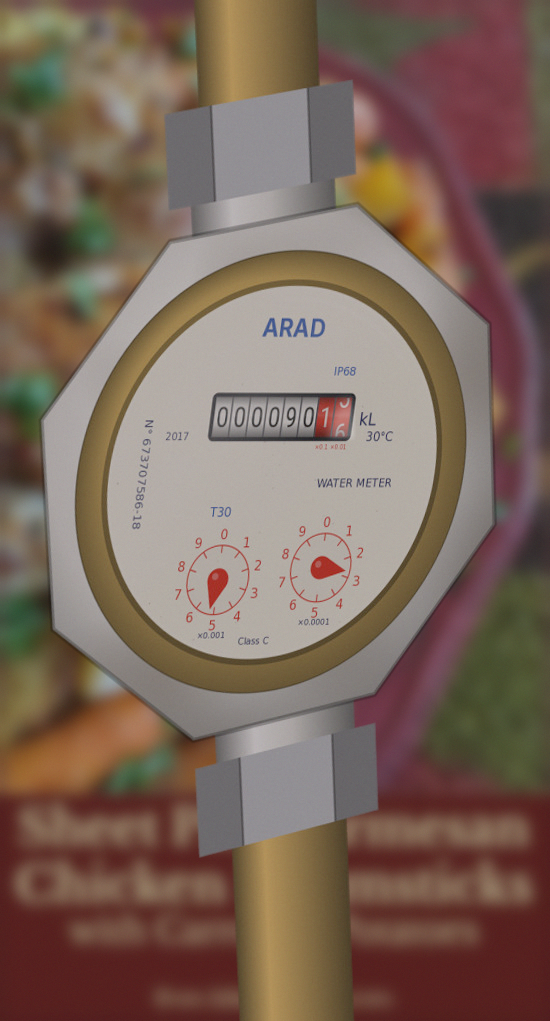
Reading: 90.1552kL
